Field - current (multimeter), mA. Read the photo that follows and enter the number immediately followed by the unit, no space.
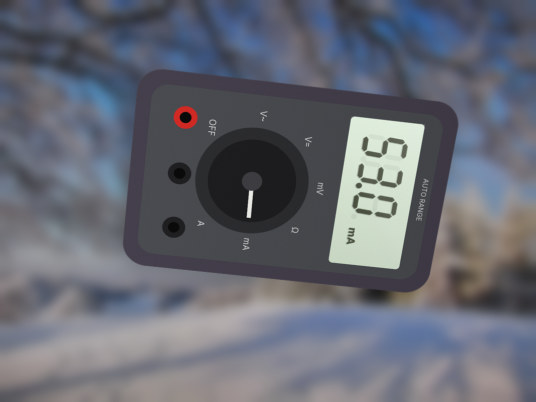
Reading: 53.0mA
